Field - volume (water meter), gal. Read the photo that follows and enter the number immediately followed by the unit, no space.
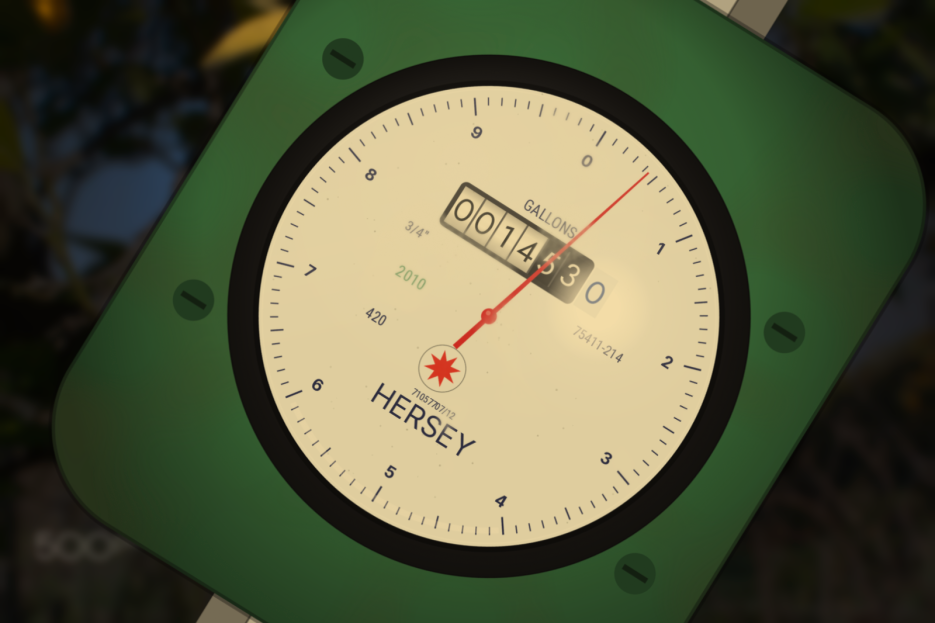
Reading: 14530.4gal
